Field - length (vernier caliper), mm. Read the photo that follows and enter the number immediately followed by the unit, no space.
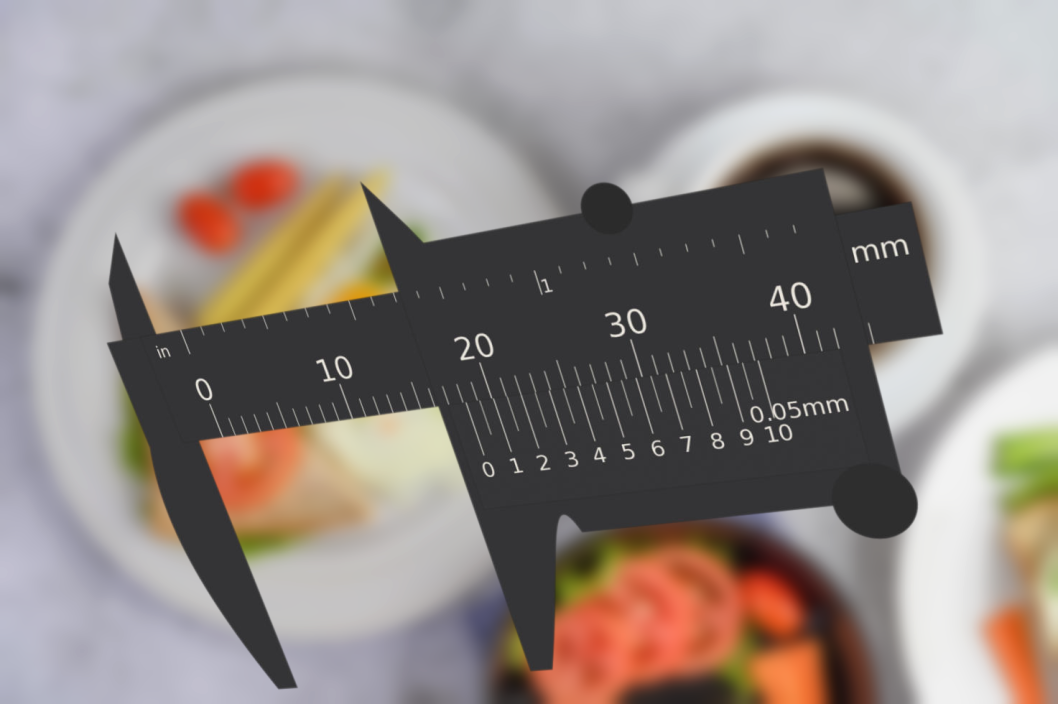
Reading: 18.2mm
